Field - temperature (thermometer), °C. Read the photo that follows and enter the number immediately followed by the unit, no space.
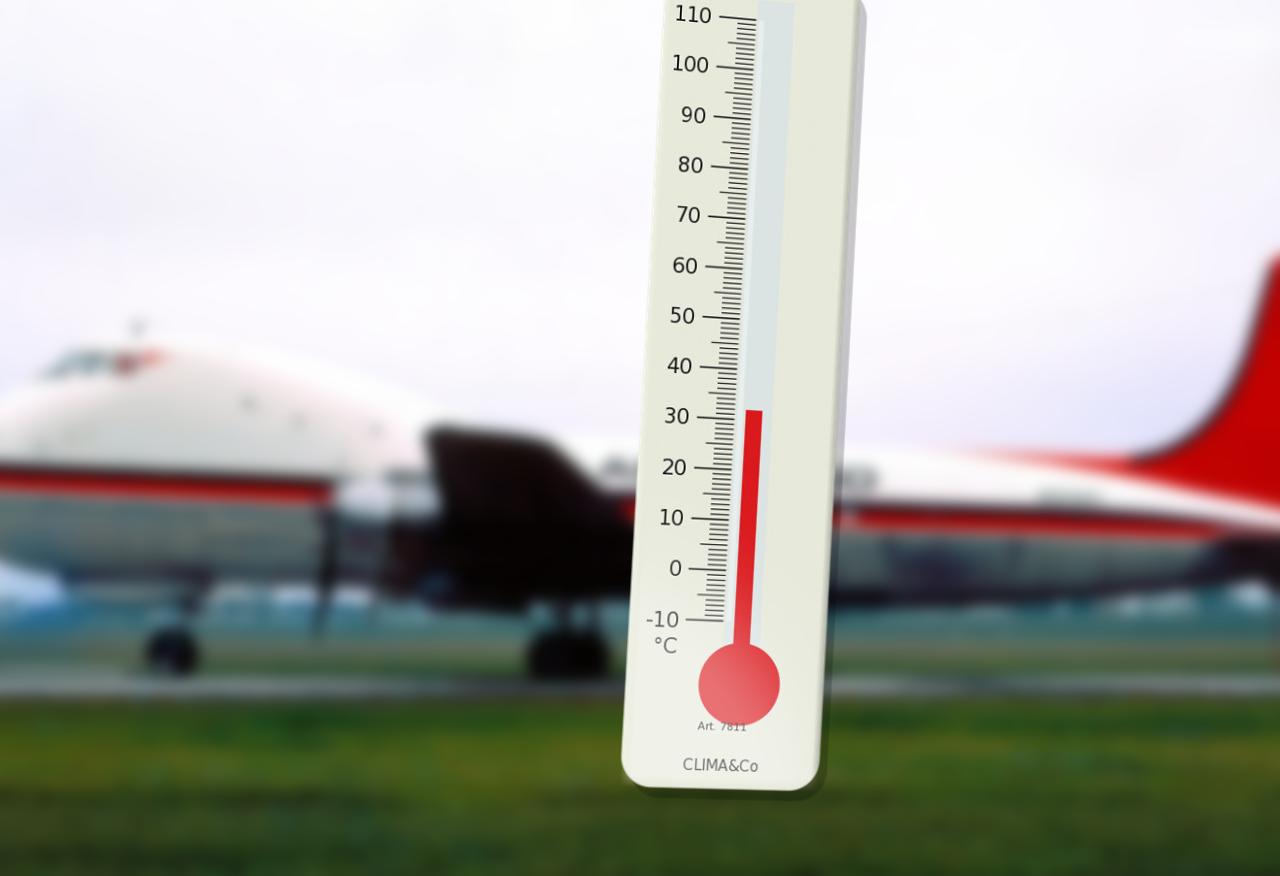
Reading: 32°C
